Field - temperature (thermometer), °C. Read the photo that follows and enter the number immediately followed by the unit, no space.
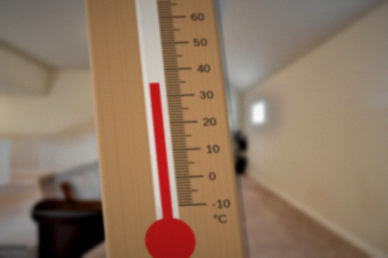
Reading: 35°C
